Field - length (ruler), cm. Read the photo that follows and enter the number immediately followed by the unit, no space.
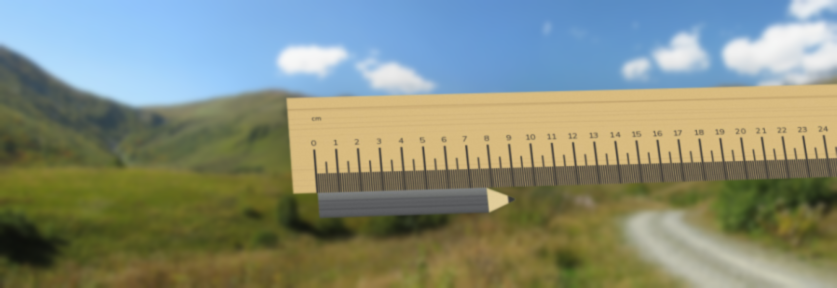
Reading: 9cm
